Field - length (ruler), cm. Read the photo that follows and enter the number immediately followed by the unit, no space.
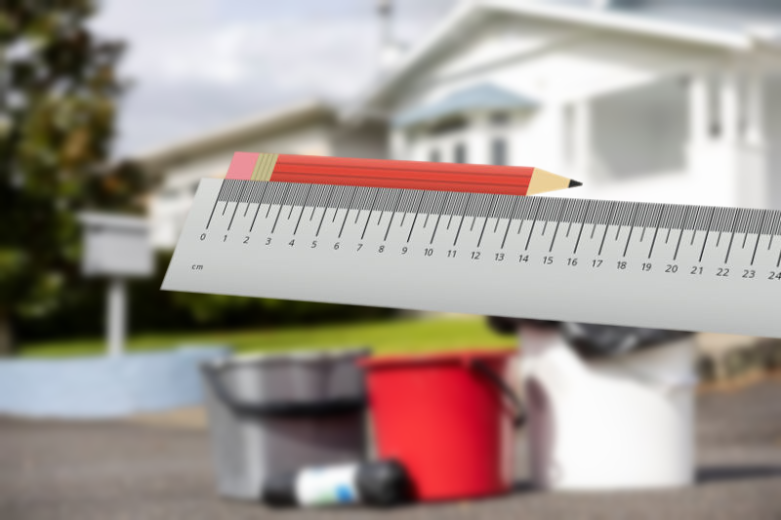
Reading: 15.5cm
